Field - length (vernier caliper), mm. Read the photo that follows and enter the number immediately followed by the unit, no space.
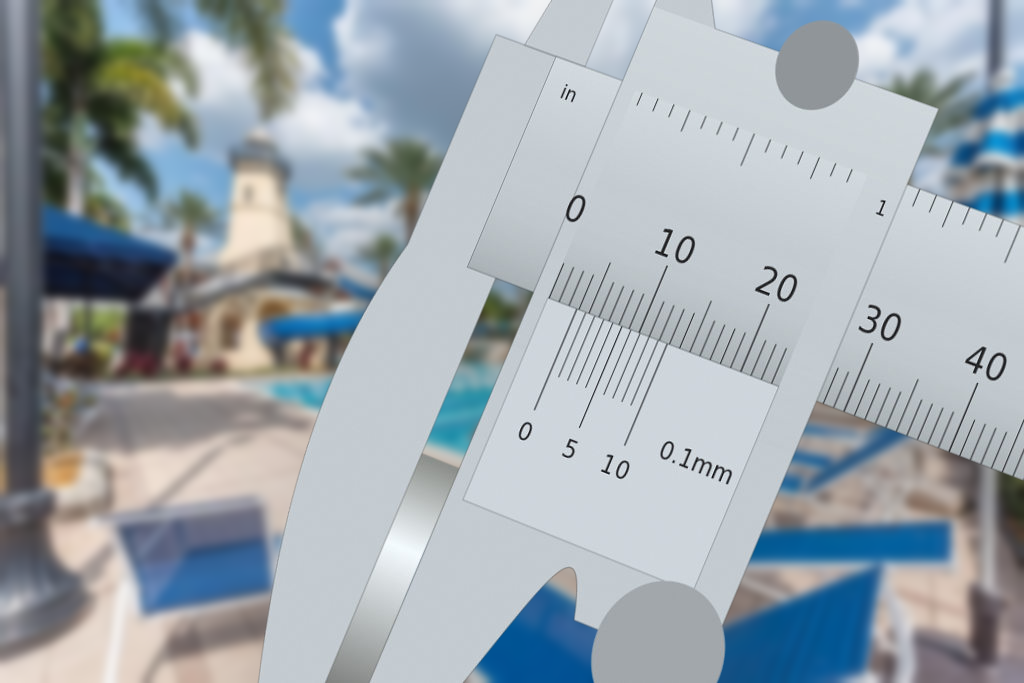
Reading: 3.8mm
